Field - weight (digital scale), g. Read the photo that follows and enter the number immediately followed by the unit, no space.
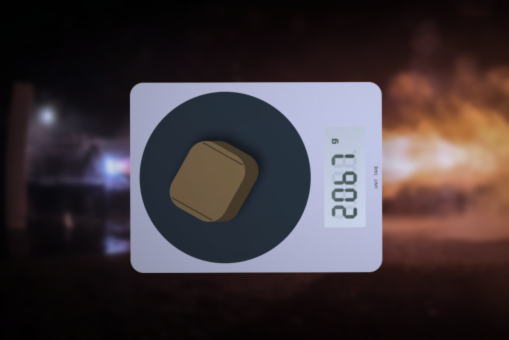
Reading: 2067g
